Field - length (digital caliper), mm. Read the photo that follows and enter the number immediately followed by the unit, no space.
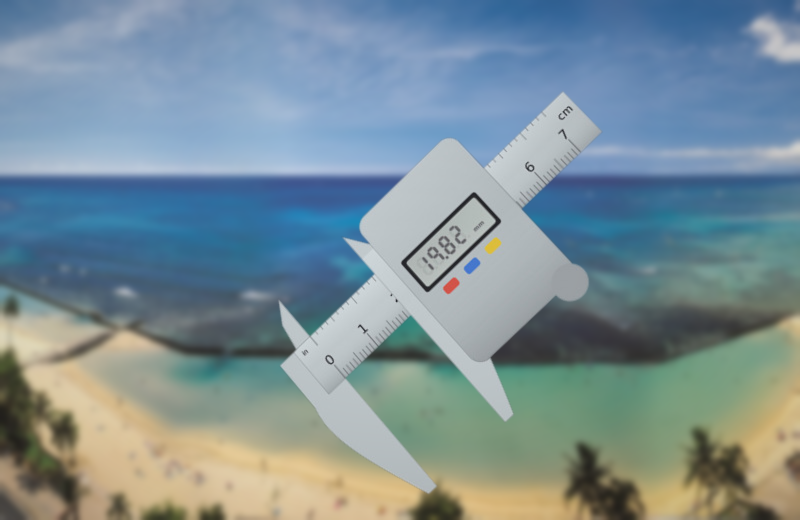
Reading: 19.82mm
